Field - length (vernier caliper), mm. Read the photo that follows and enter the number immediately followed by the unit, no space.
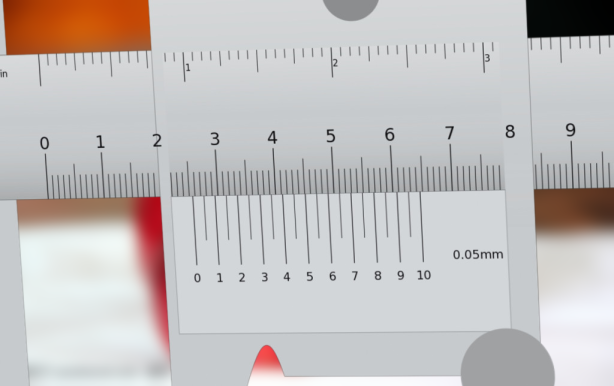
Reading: 25.6mm
